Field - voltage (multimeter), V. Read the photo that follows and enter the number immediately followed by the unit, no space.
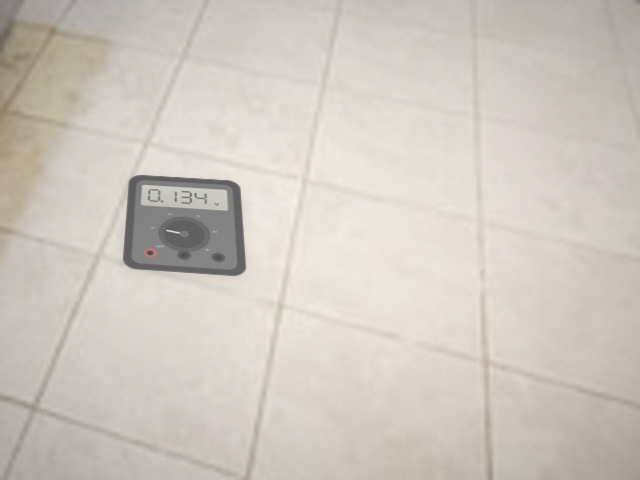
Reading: 0.134V
